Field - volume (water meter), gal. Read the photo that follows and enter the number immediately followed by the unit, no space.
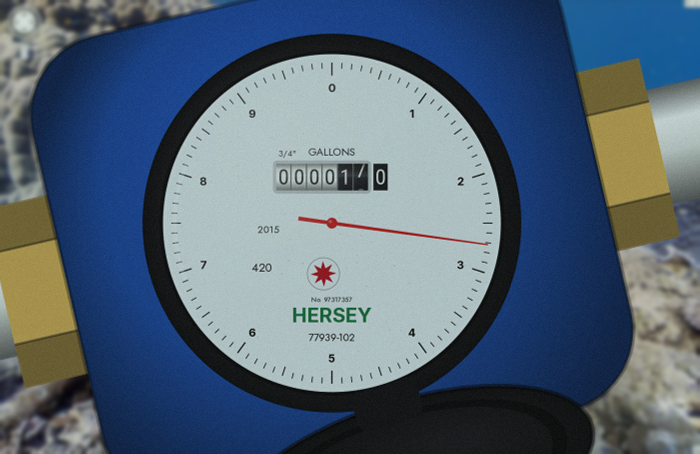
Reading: 172.7gal
